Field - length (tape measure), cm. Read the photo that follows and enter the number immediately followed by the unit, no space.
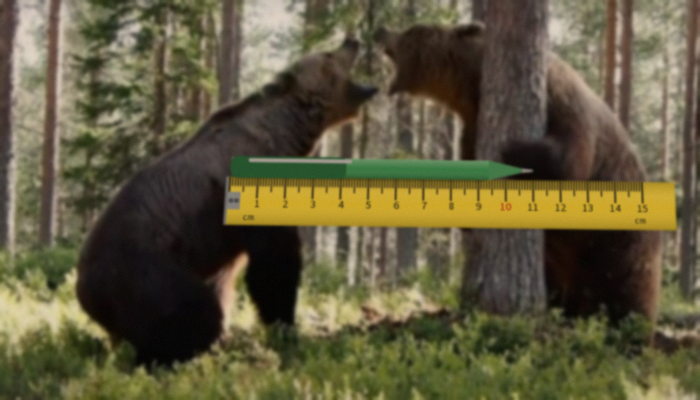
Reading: 11cm
